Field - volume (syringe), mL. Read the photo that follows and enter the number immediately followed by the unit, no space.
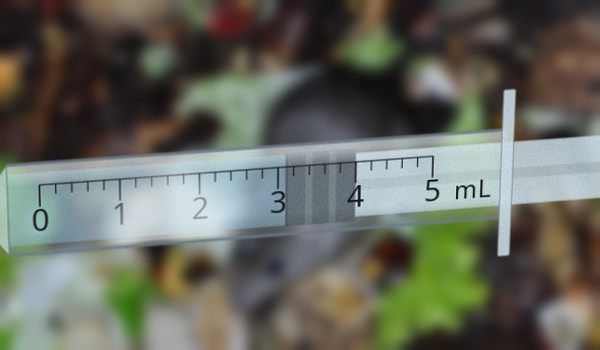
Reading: 3.1mL
